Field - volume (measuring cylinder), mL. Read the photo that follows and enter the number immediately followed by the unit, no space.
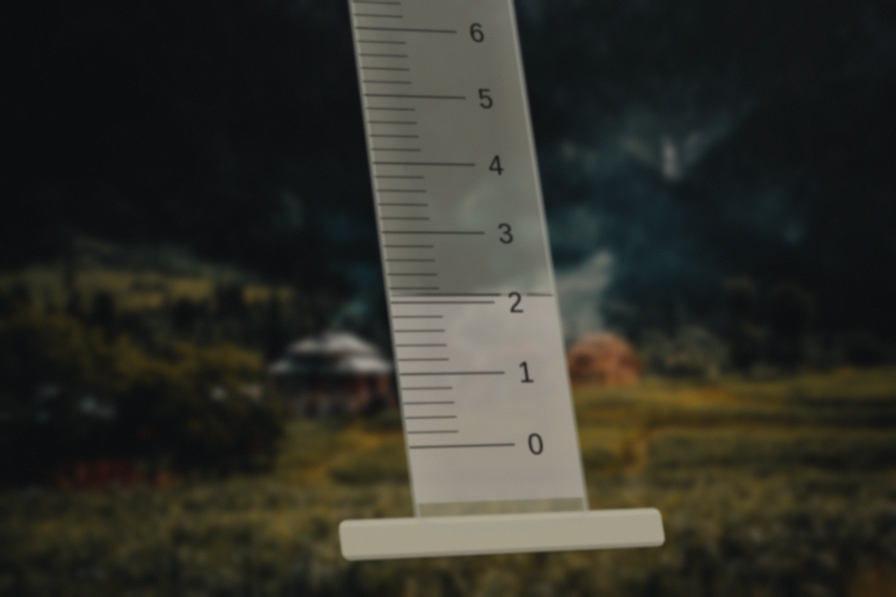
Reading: 2.1mL
